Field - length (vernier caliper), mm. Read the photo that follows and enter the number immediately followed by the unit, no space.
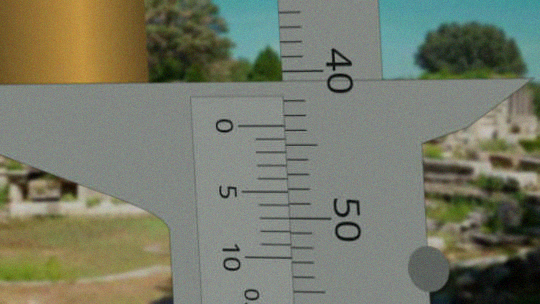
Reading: 43.7mm
